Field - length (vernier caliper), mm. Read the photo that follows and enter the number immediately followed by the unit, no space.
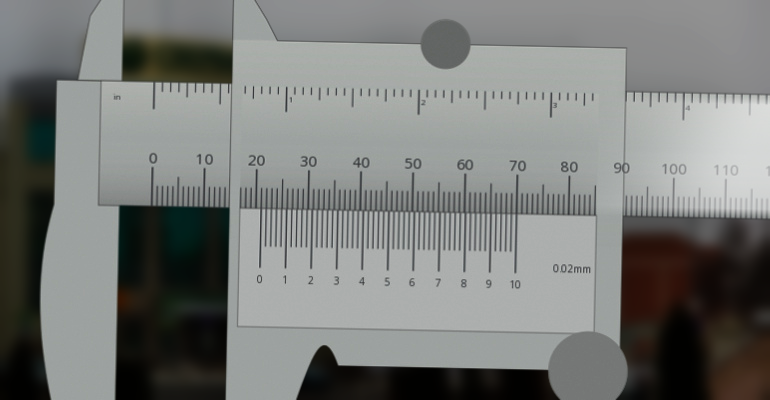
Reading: 21.0mm
